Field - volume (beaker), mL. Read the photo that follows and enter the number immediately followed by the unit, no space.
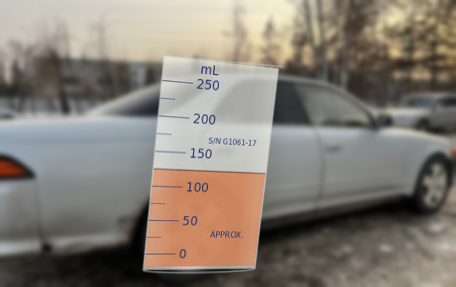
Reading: 125mL
